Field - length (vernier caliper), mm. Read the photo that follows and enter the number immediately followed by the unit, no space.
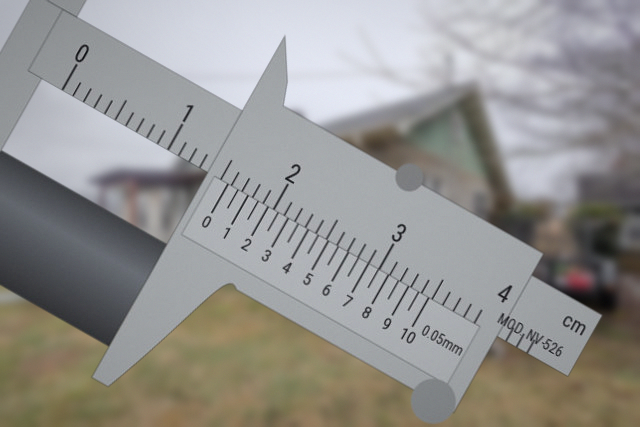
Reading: 15.7mm
